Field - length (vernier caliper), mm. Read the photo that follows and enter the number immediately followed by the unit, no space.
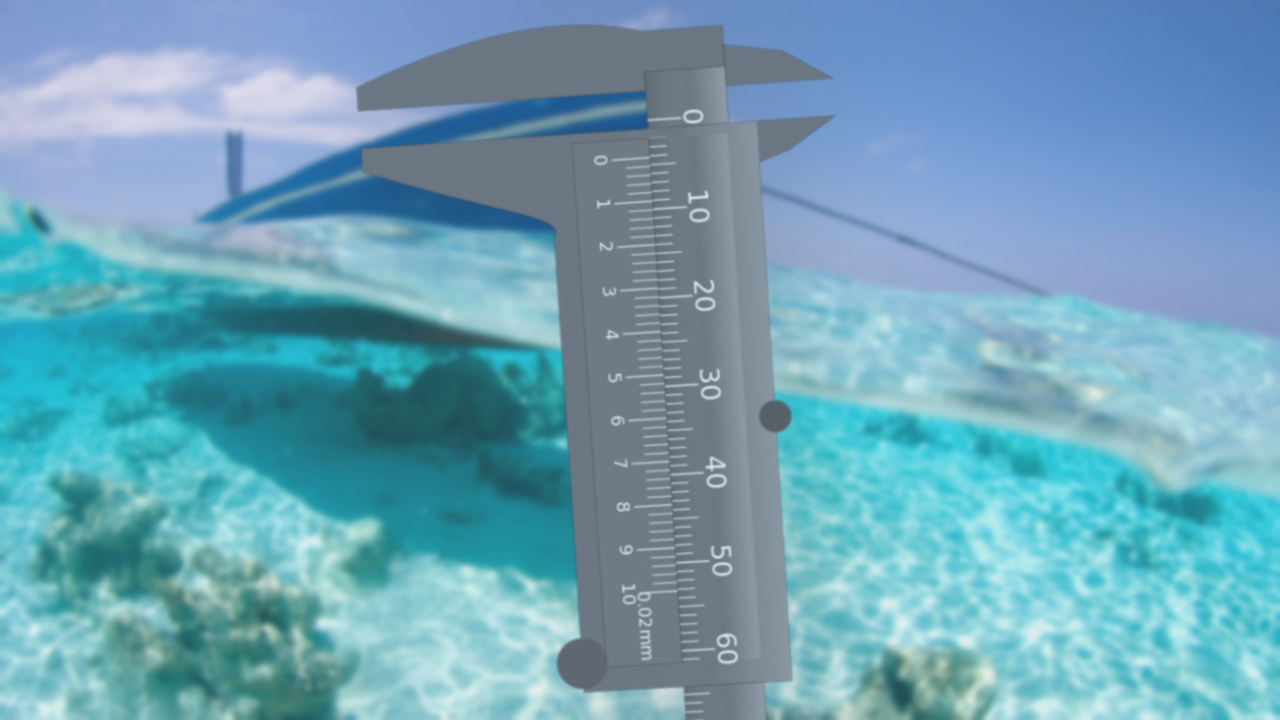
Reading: 4.2mm
